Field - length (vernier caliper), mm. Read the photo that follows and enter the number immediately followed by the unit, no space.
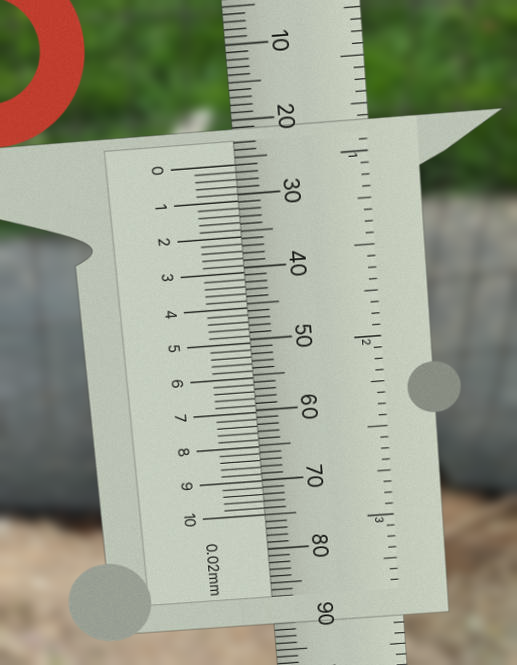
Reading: 26.0mm
